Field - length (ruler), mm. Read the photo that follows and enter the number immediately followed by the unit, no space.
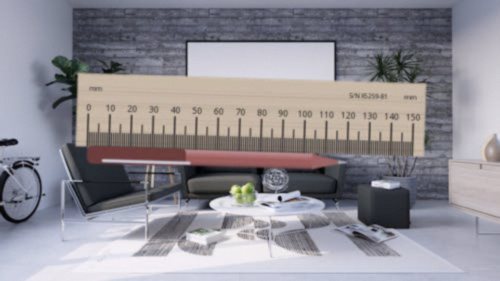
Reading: 120mm
